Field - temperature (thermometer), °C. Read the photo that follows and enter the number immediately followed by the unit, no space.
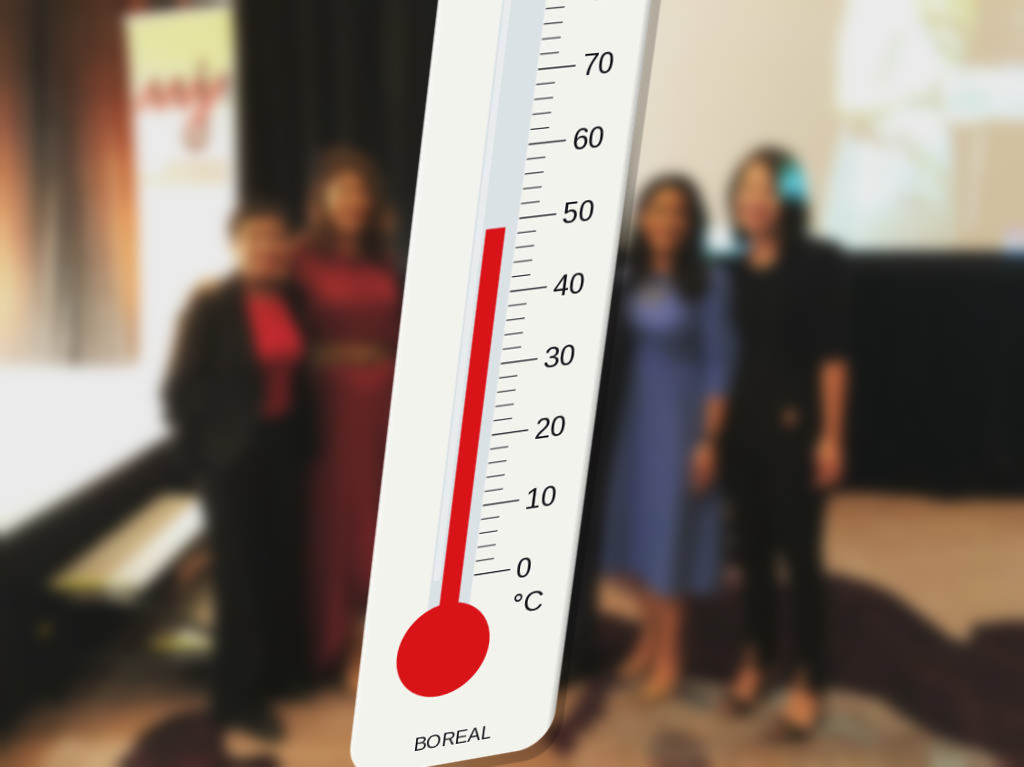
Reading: 49°C
